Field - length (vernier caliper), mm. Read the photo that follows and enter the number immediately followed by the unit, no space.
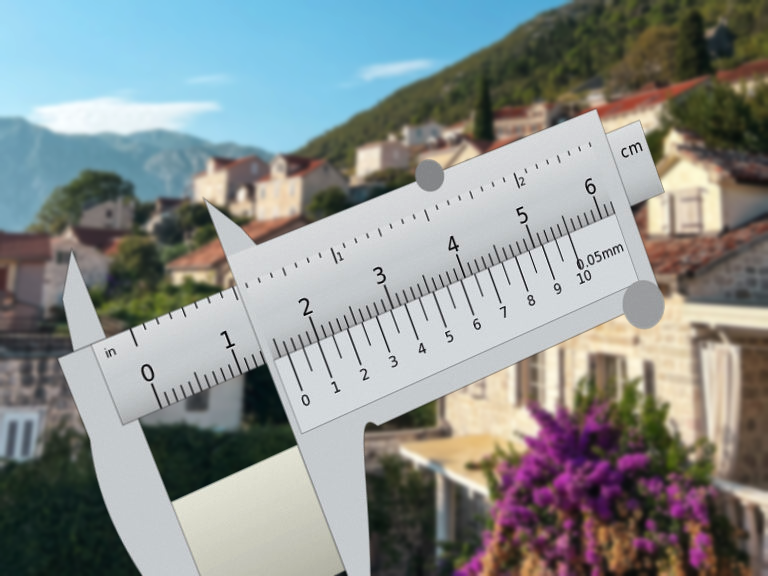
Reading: 16.0mm
